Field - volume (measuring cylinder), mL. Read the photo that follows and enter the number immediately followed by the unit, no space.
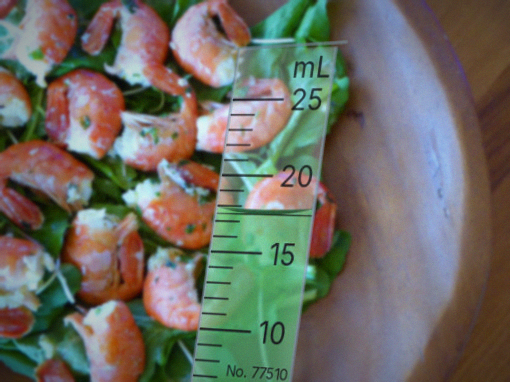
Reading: 17.5mL
